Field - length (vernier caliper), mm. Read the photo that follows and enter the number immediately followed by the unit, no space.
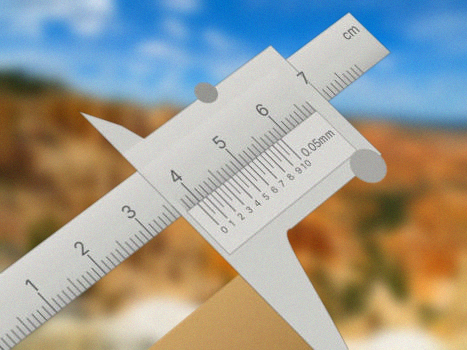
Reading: 39.5mm
